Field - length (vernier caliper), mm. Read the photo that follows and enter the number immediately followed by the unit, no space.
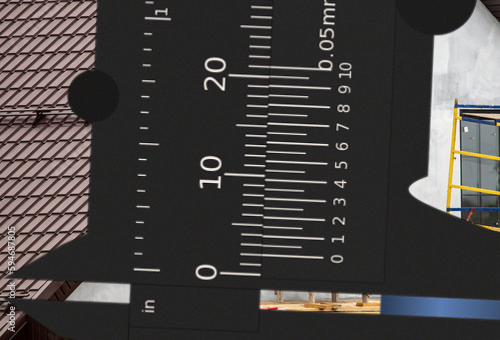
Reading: 2.0mm
